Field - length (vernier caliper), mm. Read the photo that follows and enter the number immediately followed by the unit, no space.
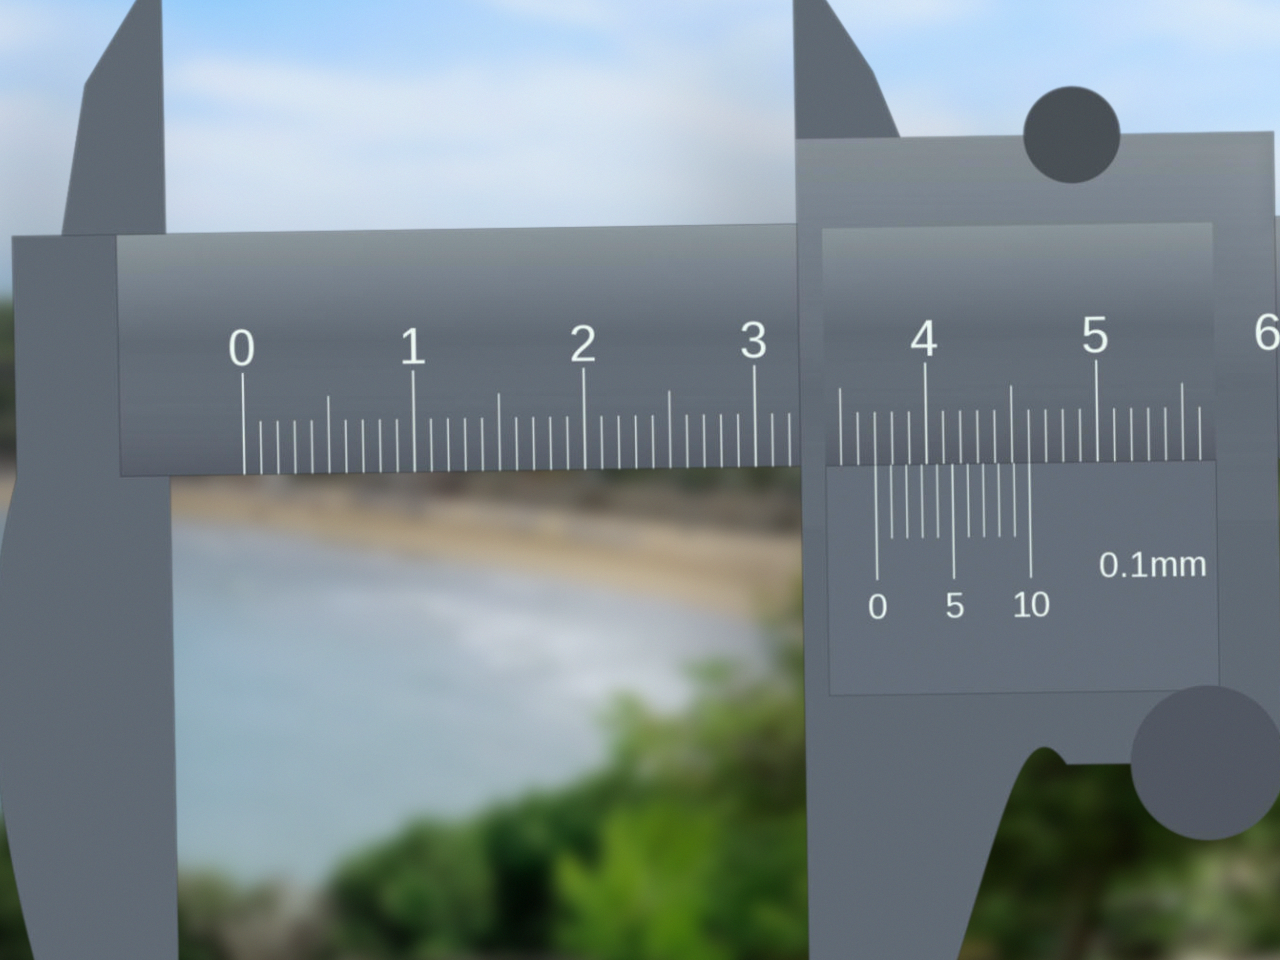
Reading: 37.0mm
